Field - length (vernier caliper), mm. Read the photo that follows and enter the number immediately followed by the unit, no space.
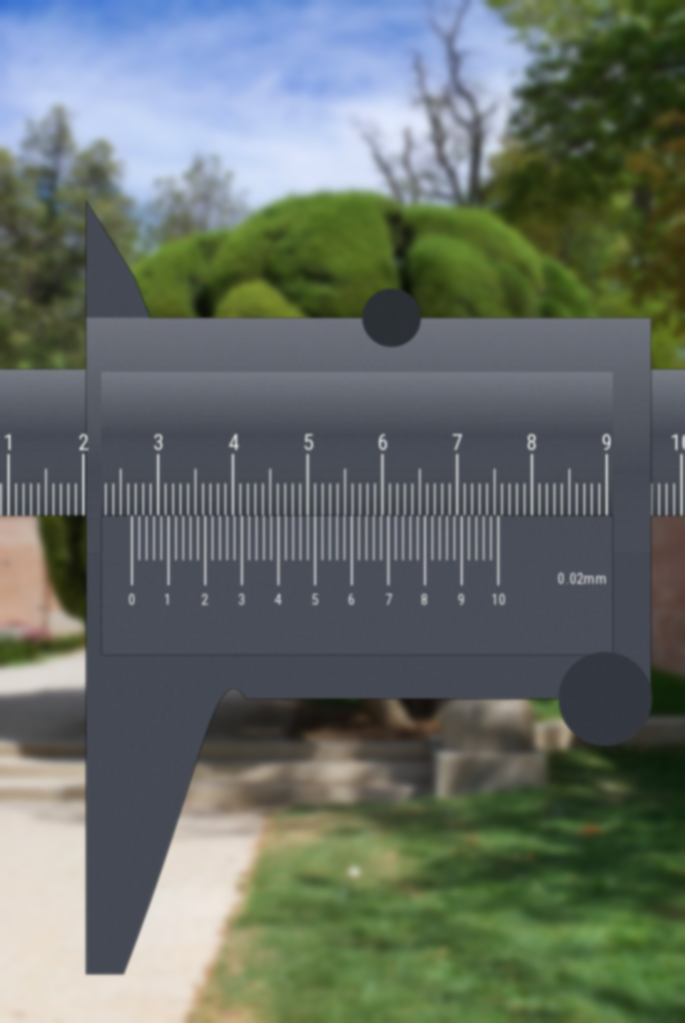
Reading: 26.5mm
